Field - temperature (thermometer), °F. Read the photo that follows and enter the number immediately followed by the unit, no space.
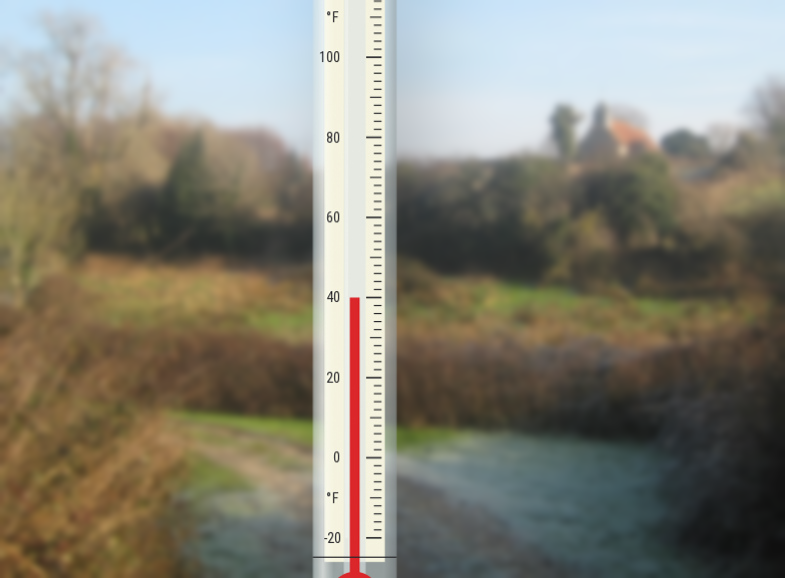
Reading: 40°F
